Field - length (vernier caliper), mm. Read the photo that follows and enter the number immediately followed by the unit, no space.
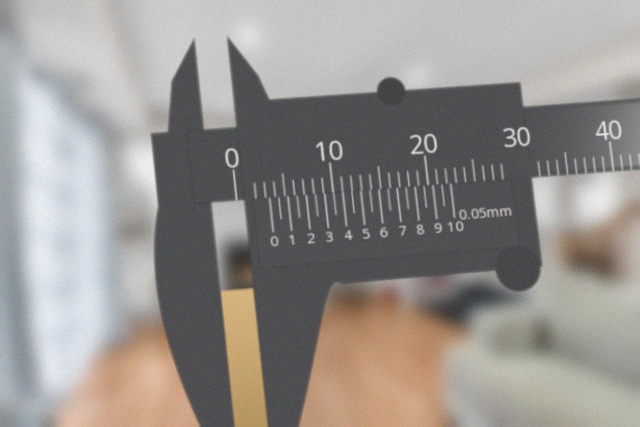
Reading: 3.4mm
